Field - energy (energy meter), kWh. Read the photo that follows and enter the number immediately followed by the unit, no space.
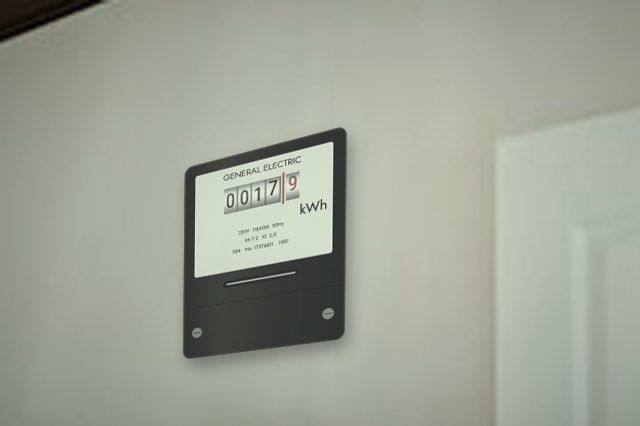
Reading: 17.9kWh
